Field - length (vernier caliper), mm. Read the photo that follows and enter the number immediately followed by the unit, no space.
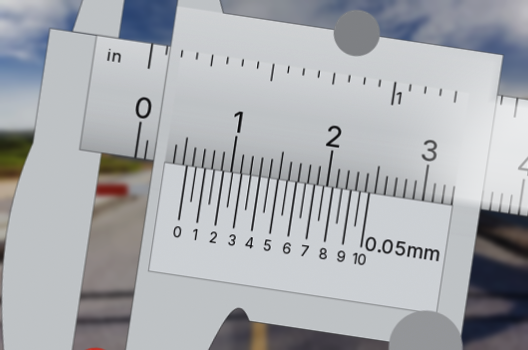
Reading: 5.4mm
